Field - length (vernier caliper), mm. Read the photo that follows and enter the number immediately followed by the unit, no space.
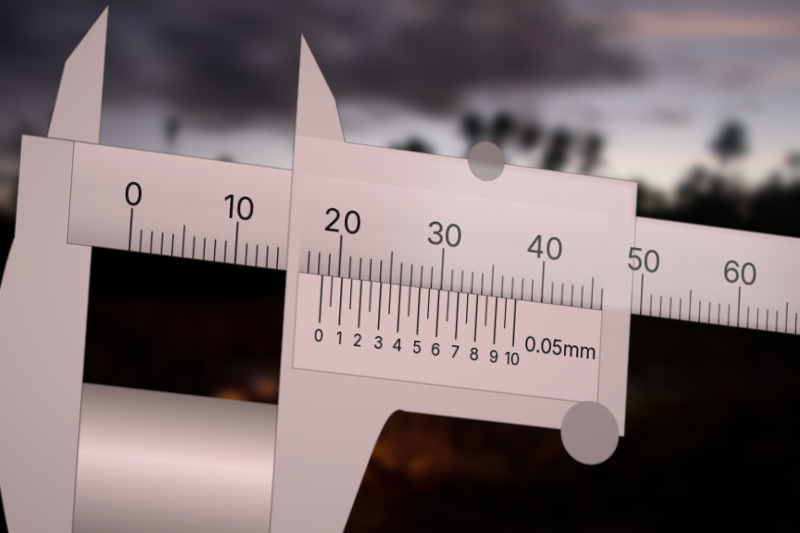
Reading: 18.4mm
